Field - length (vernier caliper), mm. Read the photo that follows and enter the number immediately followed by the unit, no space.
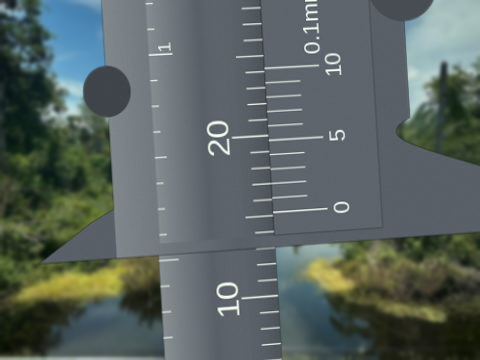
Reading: 15.2mm
